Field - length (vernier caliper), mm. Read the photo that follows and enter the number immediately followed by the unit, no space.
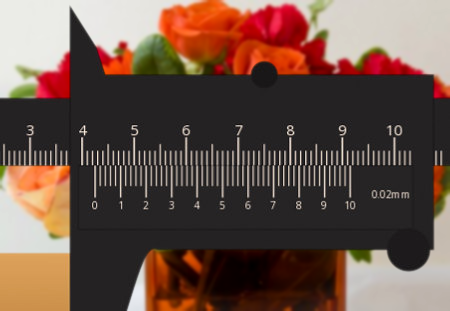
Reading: 42.5mm
